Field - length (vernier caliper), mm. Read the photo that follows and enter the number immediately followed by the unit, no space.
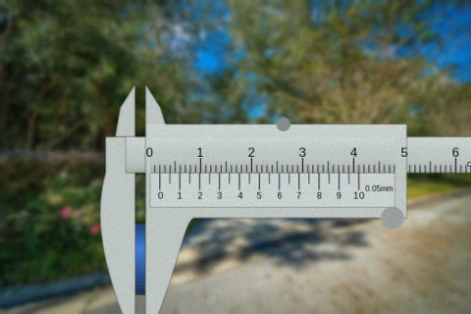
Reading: 2.0mm
